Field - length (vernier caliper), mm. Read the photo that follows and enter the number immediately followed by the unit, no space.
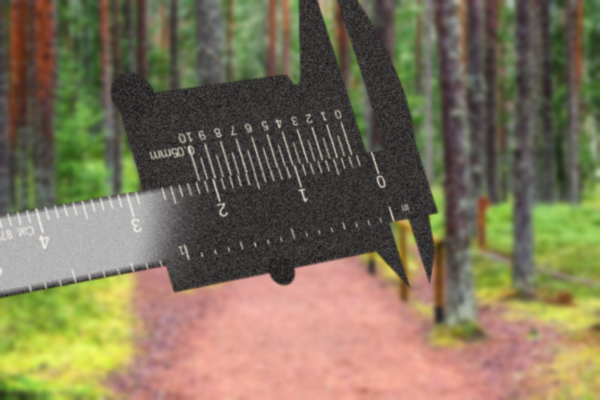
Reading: 2.6mm
